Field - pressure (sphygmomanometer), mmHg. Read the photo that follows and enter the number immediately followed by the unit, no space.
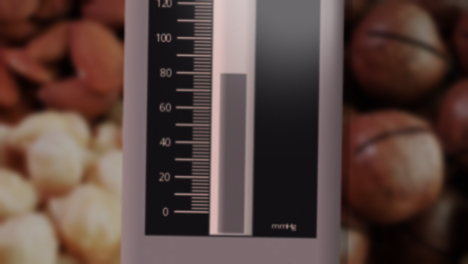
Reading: 80mmHg
